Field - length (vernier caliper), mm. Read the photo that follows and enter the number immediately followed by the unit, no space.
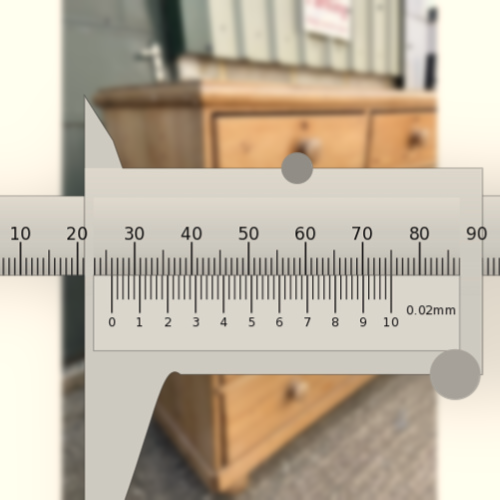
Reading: 26.0mm
